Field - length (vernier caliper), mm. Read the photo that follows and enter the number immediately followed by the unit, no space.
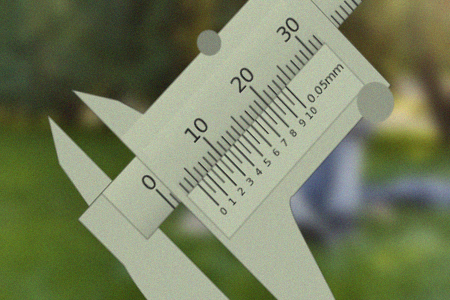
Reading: 4.8mm
